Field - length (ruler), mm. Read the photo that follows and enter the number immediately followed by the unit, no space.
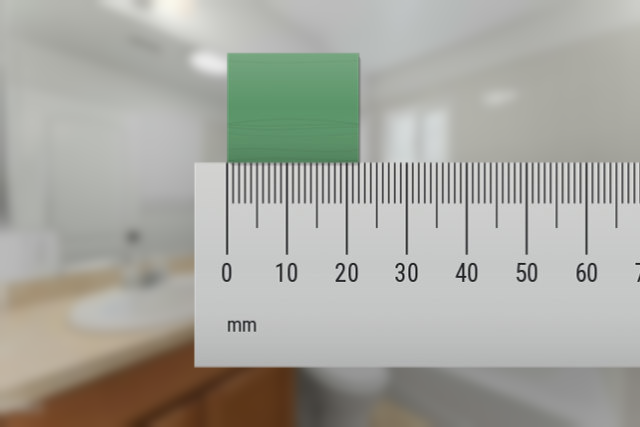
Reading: 22mm
